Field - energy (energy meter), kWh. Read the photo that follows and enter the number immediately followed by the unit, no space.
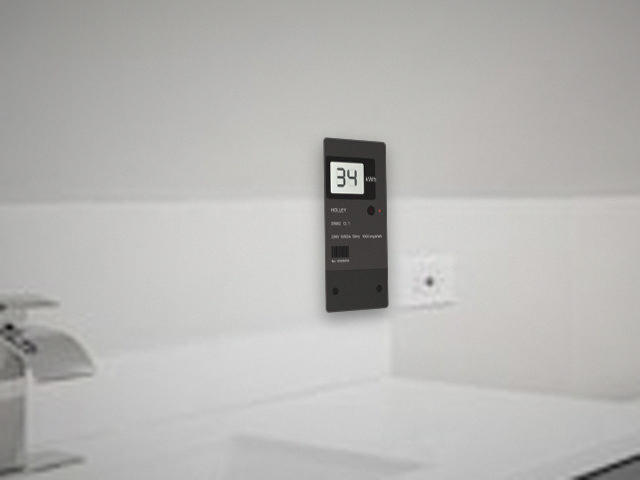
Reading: 34kWh
